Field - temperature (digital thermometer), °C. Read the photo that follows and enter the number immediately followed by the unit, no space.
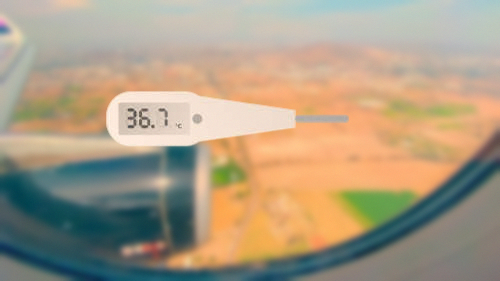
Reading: 36.7°C
